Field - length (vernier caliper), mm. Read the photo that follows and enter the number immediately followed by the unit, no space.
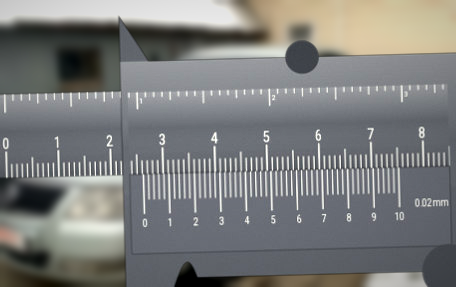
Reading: 26.2mm
